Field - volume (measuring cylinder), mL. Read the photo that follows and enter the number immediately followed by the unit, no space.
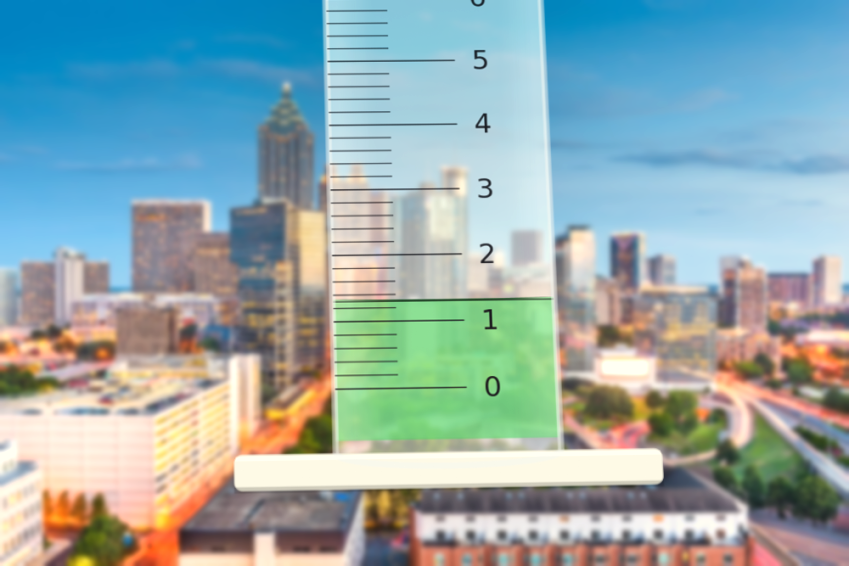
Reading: 1.3mL
